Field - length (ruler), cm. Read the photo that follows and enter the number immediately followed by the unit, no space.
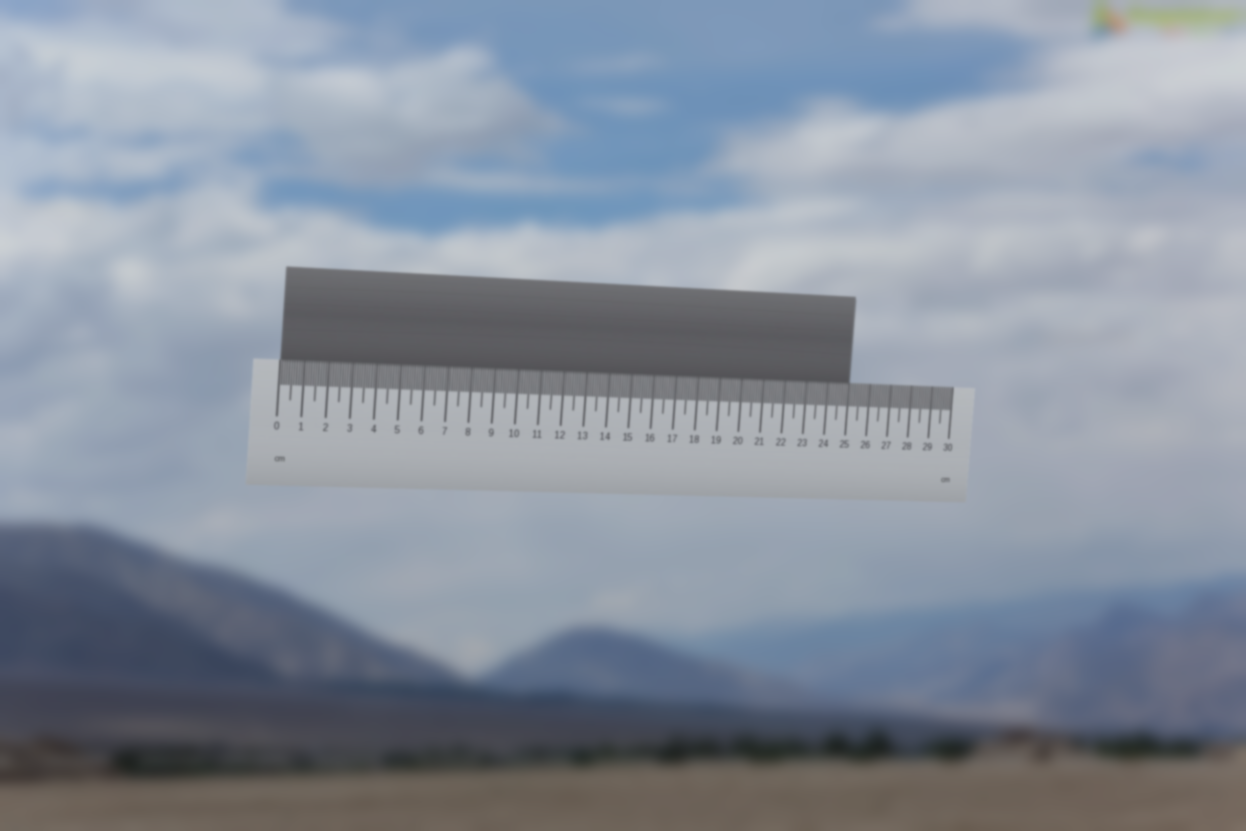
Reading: 25cm
